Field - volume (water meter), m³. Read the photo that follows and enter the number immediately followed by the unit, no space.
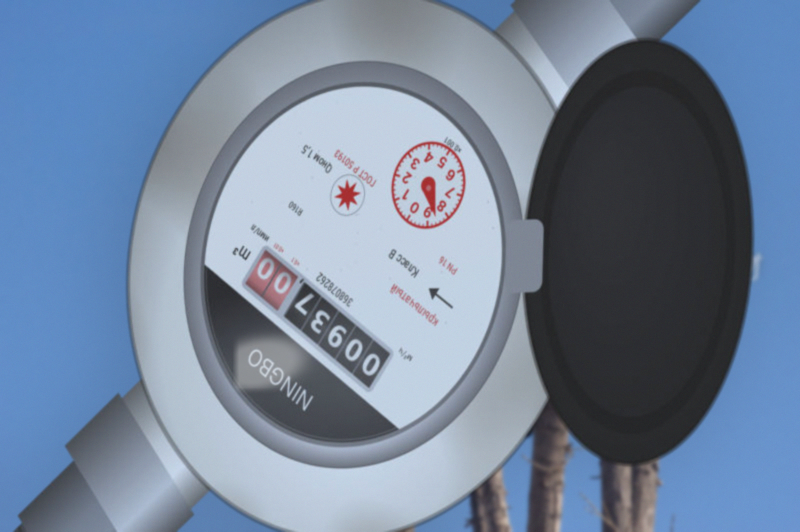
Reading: 936.998m³
